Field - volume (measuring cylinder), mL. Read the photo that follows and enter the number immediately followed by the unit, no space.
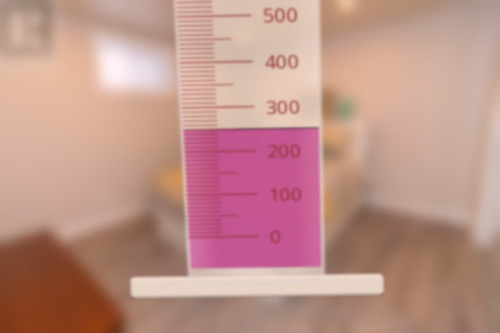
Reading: 250mL
